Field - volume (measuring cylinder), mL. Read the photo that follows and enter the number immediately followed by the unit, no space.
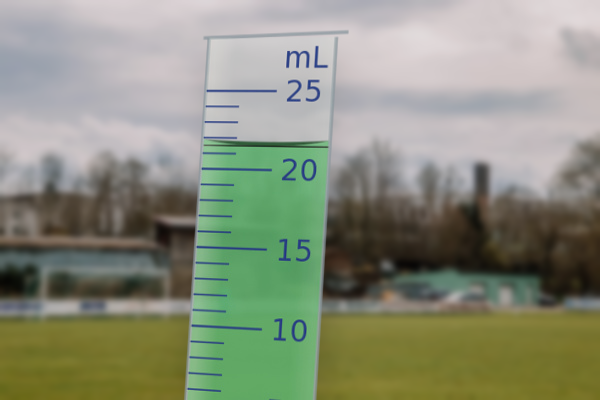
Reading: 21.5mL
